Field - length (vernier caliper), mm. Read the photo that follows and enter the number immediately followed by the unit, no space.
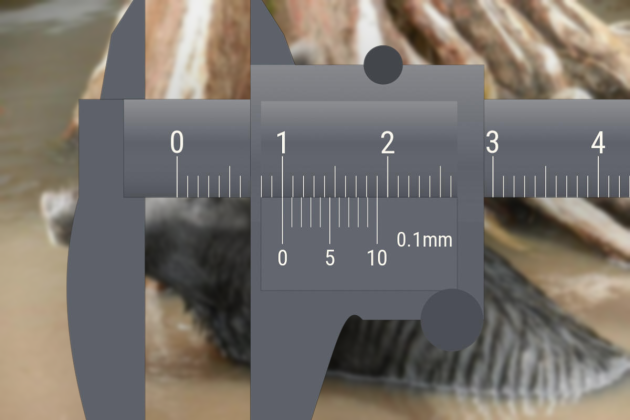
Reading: 10.0mm
